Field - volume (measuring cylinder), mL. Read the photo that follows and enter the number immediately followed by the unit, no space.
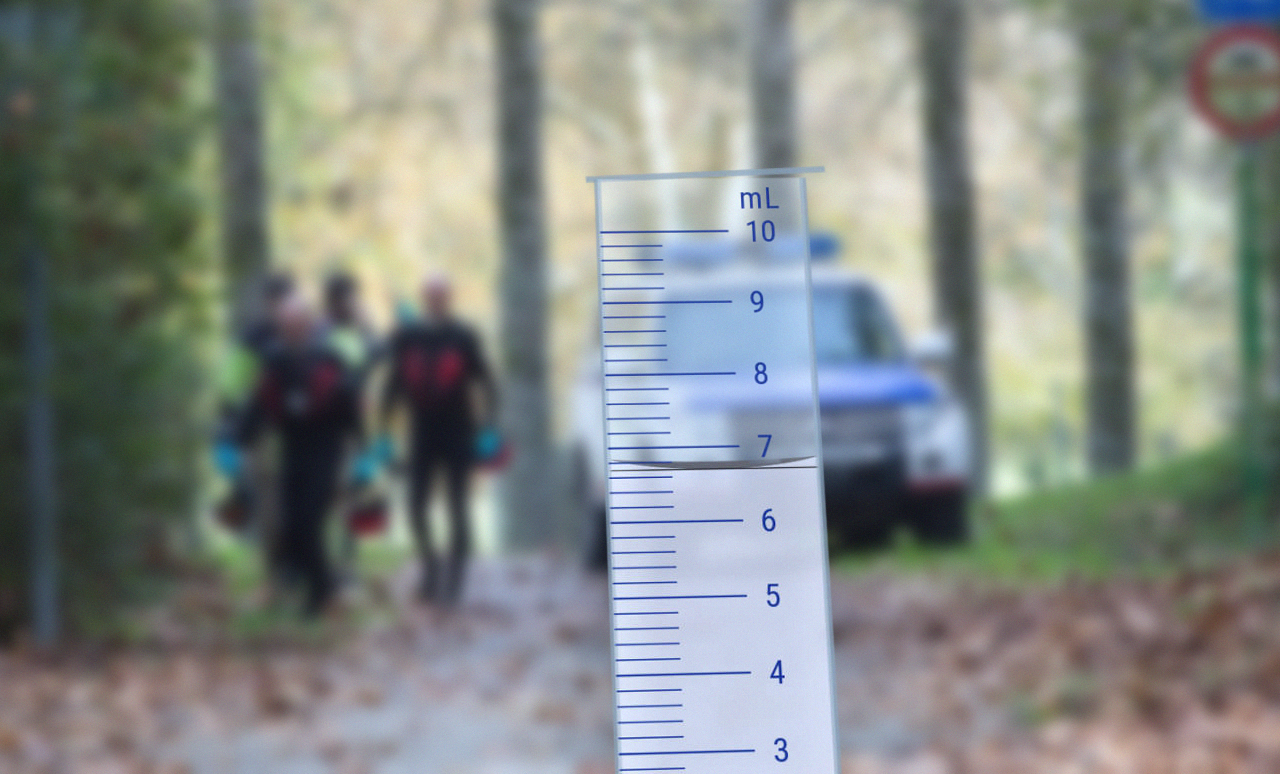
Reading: 6.7mL
